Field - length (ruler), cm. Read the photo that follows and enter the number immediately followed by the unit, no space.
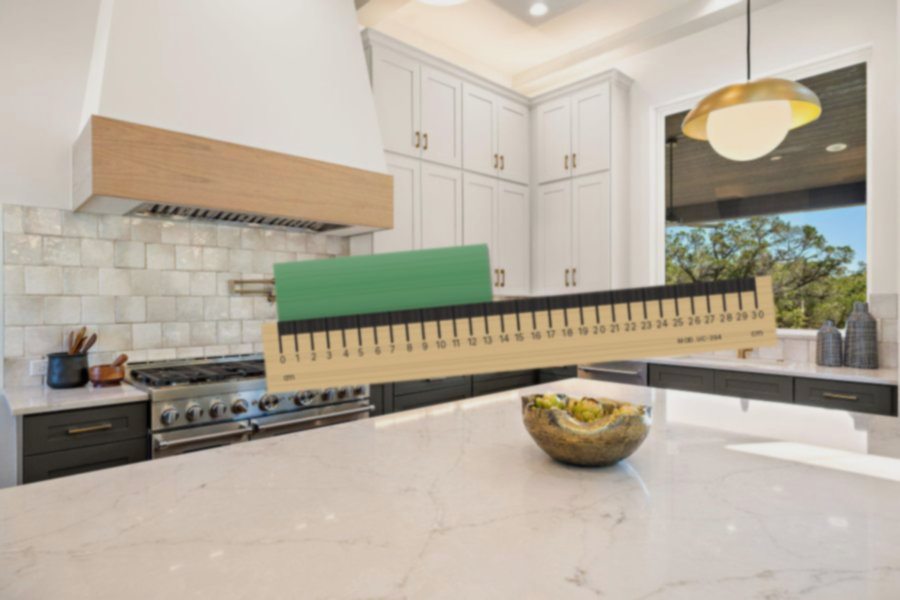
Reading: 13.5cm
